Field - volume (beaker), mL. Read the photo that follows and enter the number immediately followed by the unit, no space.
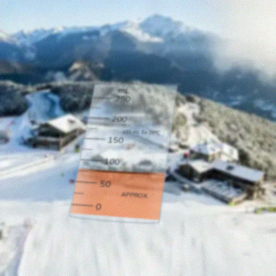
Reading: 75mL
